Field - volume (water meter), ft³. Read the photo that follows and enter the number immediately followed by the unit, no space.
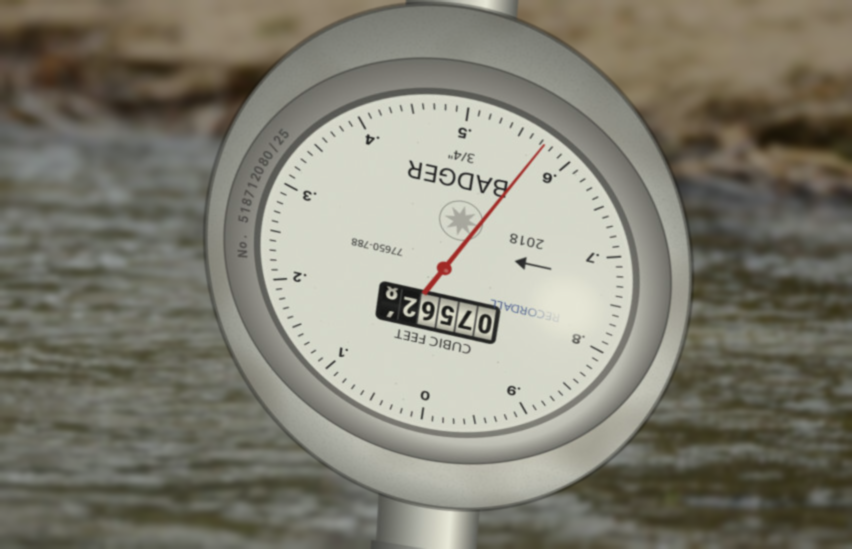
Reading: 75627.57ft³
